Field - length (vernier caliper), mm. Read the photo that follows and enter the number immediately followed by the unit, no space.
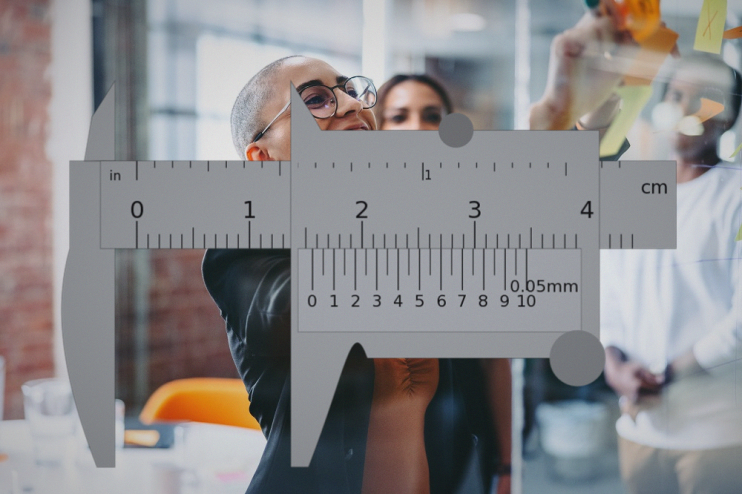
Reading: 15.6mm
